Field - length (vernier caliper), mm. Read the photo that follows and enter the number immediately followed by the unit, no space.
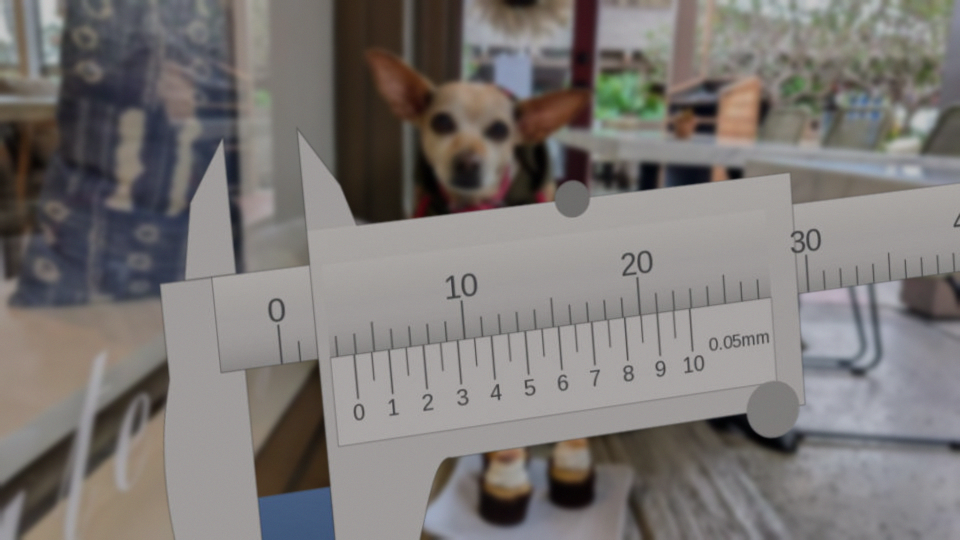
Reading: 3.9mm
